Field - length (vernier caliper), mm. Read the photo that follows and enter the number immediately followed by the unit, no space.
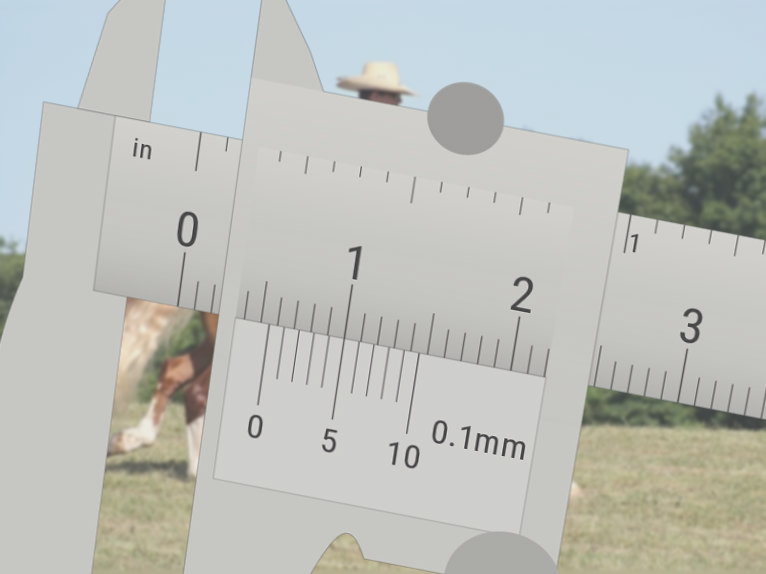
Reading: 5.5mm
